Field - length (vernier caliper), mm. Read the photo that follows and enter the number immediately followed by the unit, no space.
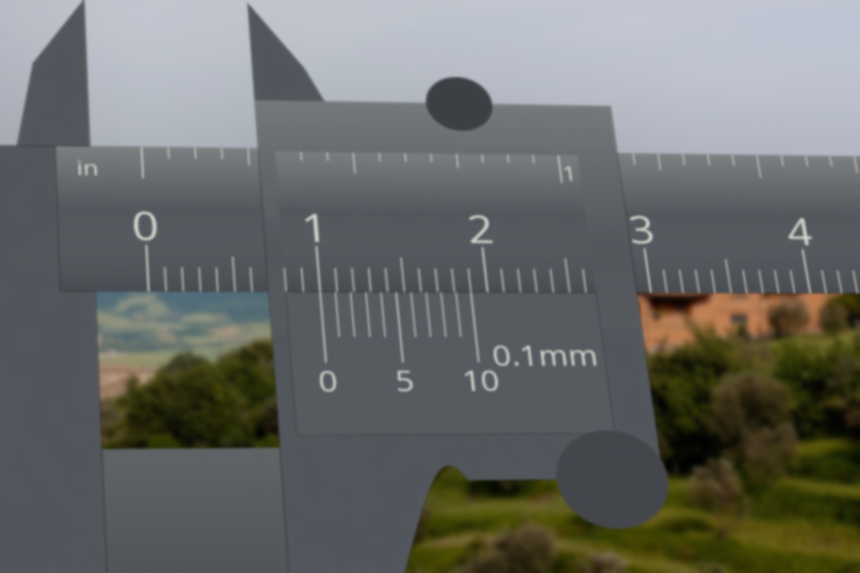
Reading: 10.0mm
